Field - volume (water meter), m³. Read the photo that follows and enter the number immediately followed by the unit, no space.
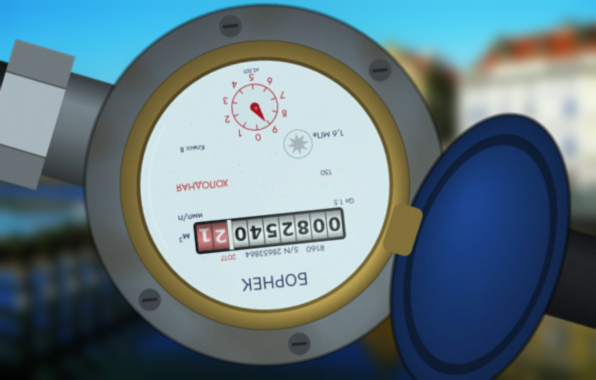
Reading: 82540.209m³
